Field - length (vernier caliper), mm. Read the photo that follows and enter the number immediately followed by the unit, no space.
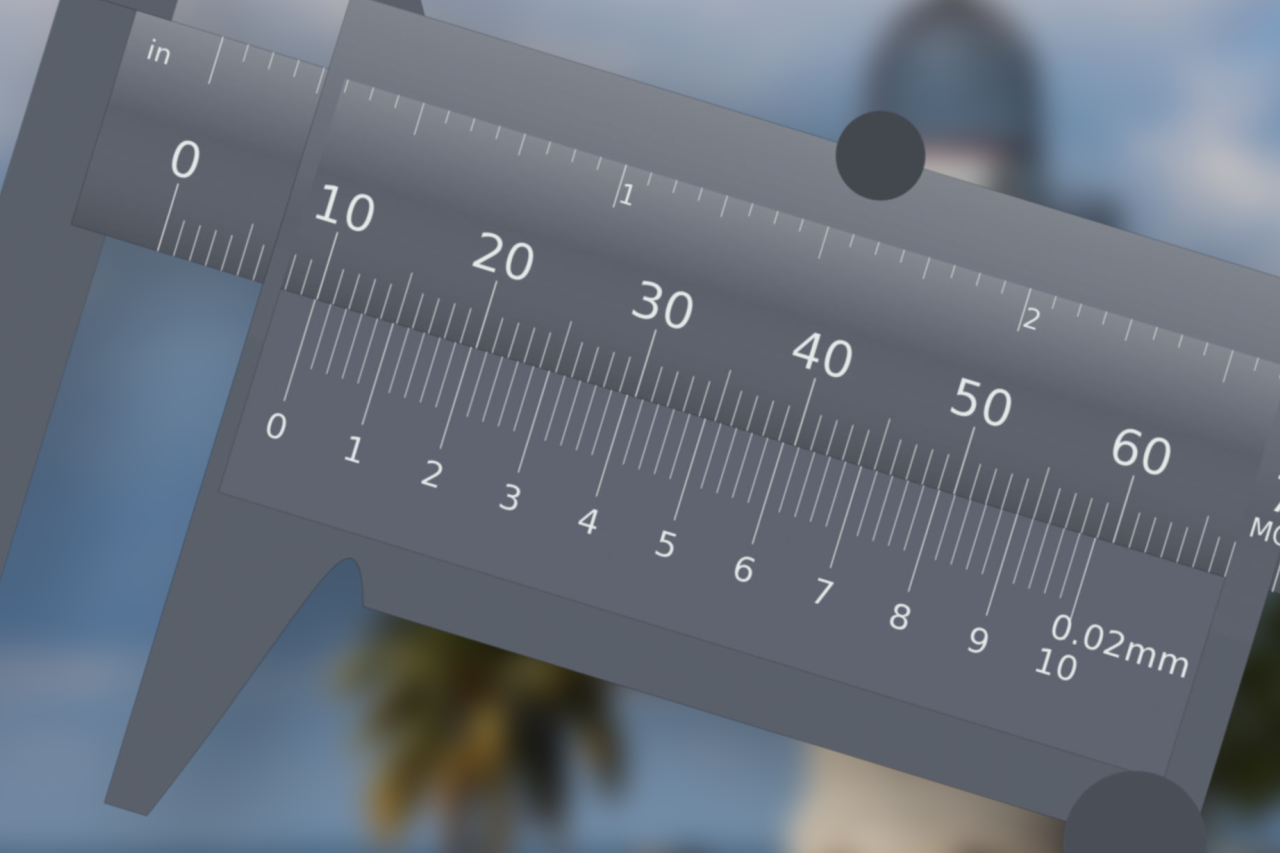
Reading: 9.9mm
